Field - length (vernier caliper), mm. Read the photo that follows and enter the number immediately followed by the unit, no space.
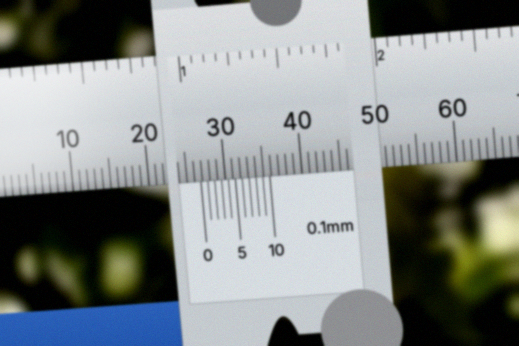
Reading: 26.8mm
